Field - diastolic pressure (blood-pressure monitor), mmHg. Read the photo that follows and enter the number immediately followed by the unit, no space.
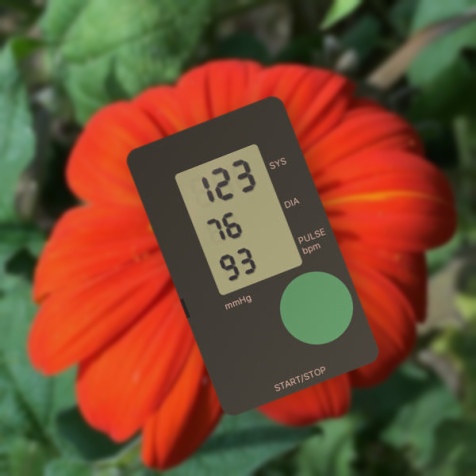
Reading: 76mmHg
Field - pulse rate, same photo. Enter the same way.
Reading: 93bpm
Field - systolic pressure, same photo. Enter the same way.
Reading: 123mmHg
